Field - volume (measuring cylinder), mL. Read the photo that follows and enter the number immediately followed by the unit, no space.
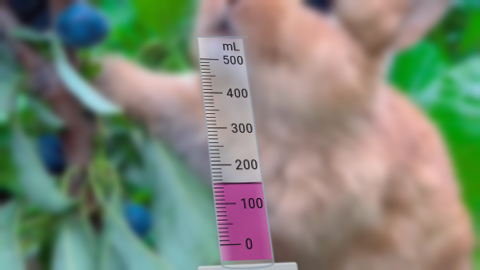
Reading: 150mL
